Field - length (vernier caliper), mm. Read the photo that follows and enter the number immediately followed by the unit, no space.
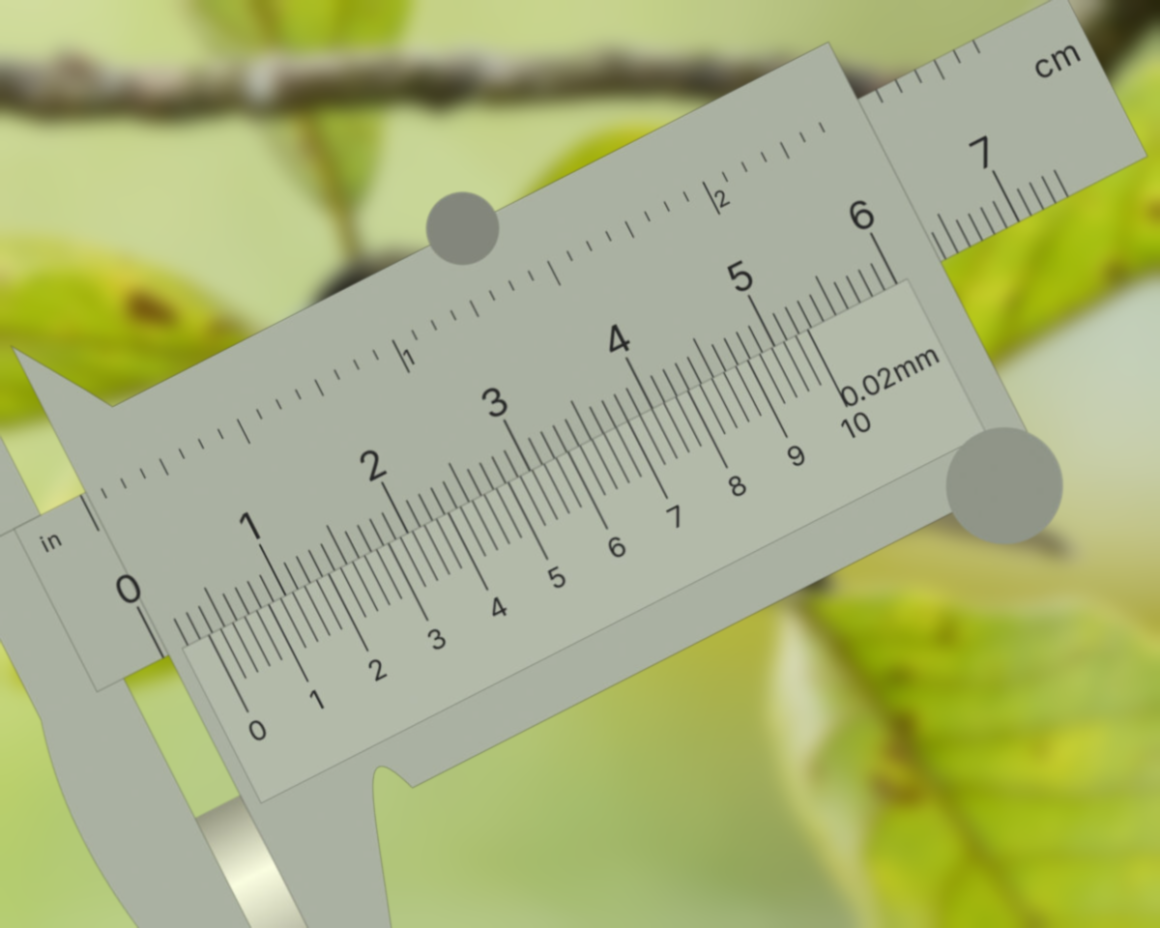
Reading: 3.7mm
